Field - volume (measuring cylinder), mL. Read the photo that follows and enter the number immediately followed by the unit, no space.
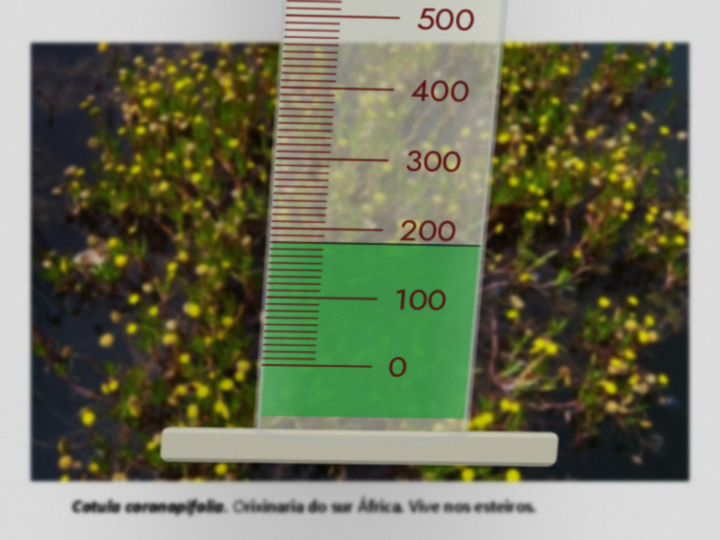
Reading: 180mL
